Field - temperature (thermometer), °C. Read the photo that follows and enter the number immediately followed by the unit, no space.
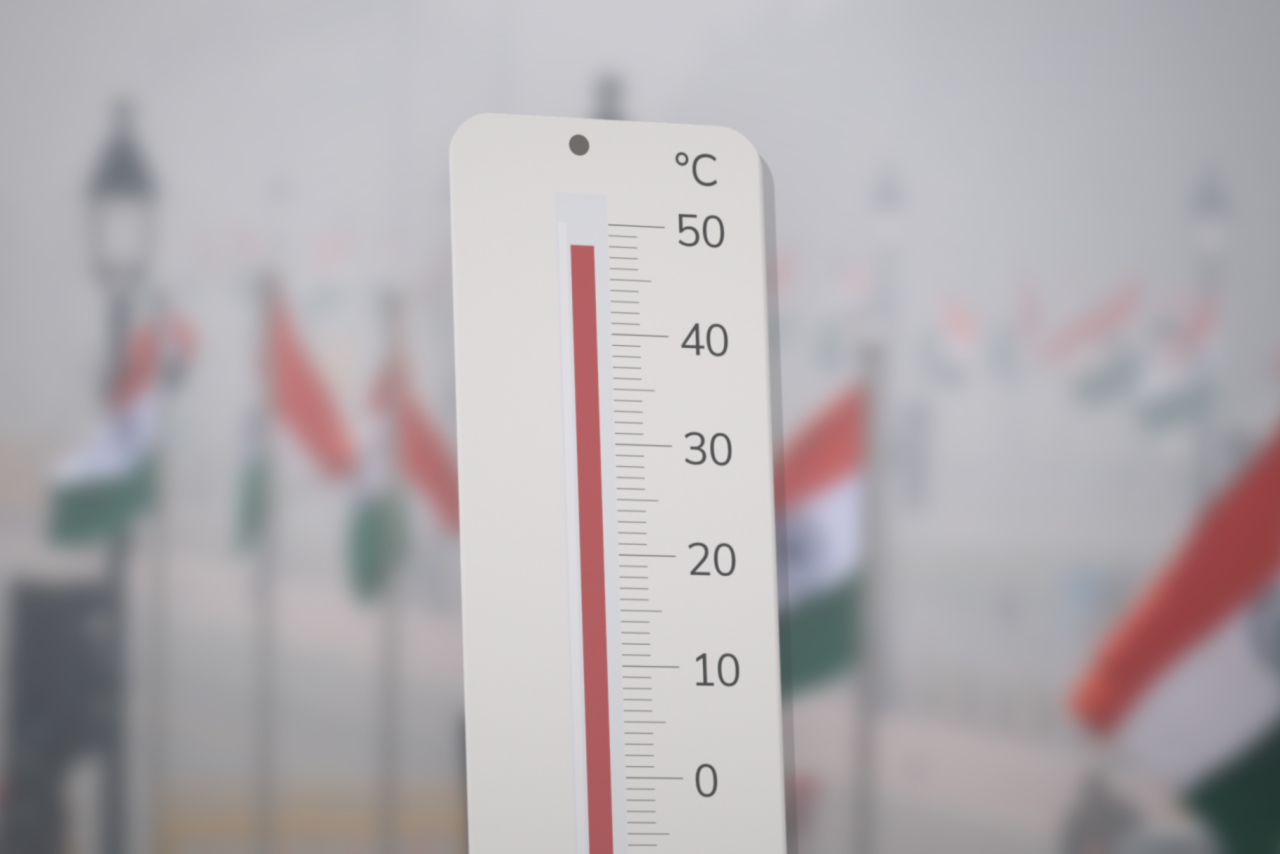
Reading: 48°C
